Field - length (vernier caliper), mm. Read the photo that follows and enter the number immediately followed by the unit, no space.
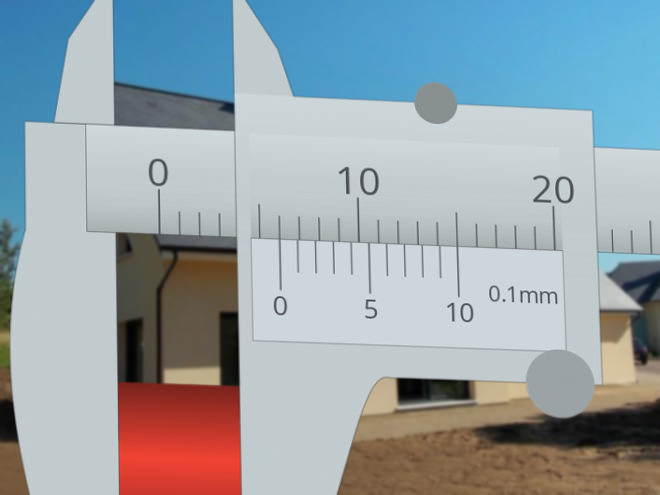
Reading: 6.0mm
